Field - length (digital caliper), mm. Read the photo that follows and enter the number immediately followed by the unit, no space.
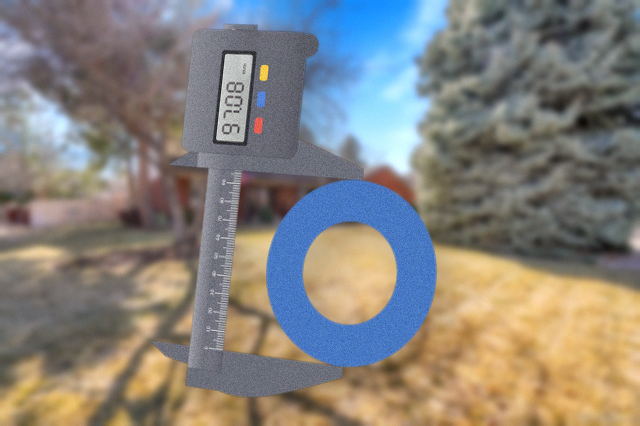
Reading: 97.08mm
